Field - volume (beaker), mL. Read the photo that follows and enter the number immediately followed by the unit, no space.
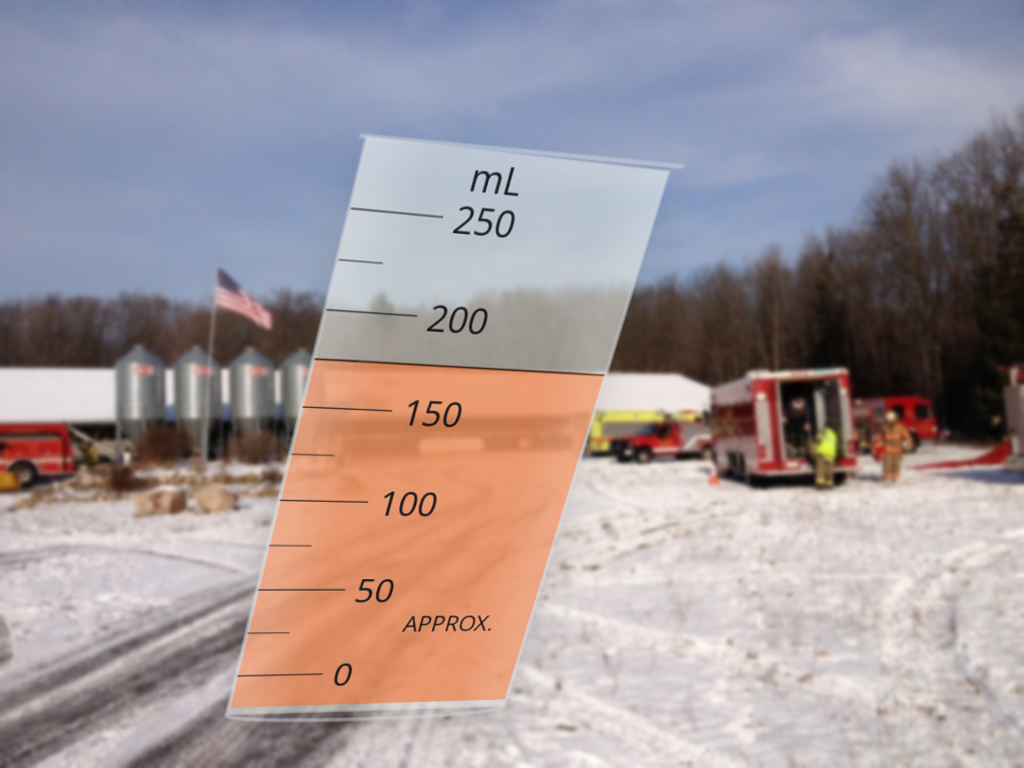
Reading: 175mL
